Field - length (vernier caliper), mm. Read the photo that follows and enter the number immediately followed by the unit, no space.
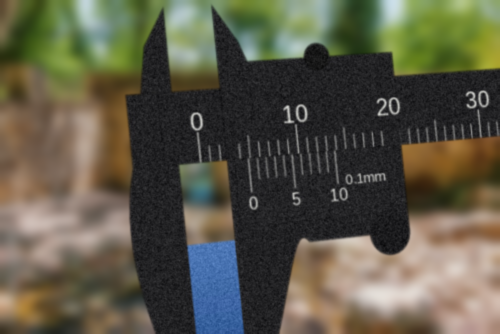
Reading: 4.8mm
